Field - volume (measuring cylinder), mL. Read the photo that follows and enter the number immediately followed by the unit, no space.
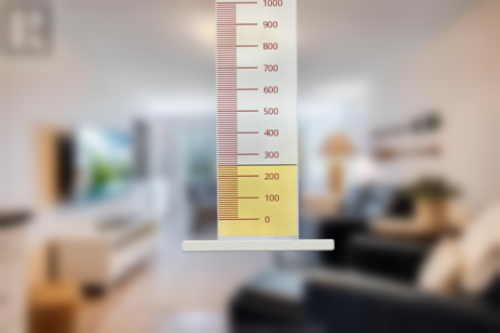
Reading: 250mL
